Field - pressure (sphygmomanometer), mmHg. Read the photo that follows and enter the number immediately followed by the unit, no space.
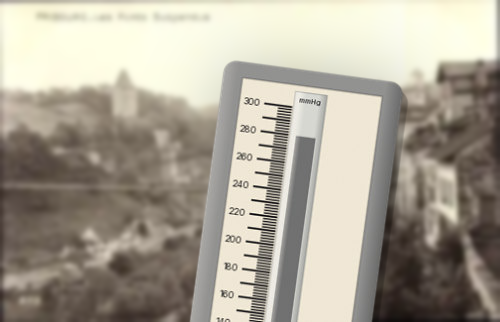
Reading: 280mmHg
